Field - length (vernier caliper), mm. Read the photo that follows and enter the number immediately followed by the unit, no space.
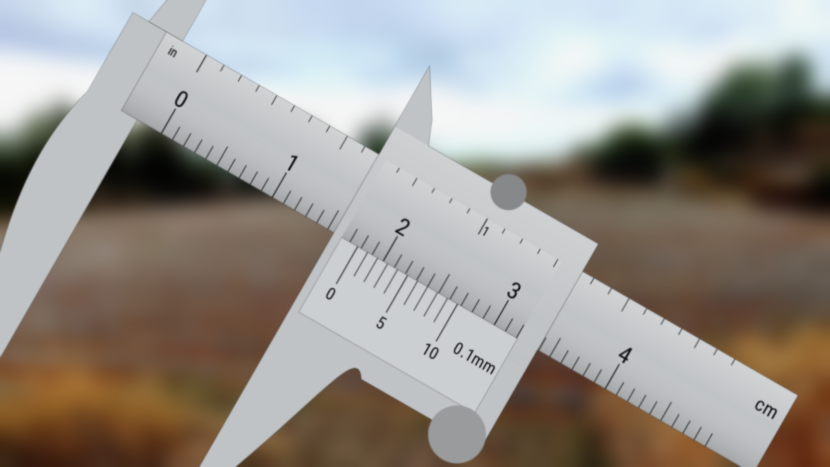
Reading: 17.7mm
